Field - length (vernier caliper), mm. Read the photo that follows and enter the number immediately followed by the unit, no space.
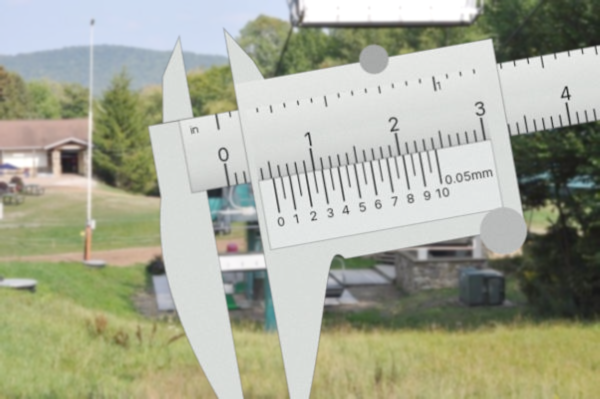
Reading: 5.2mm
